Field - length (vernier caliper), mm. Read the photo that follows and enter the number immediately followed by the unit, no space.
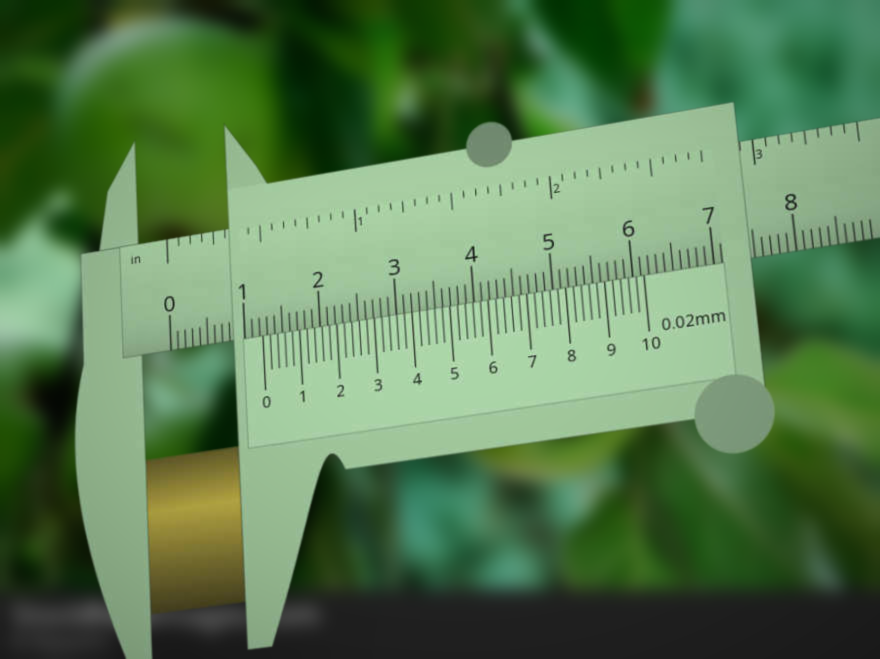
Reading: 12.4mm
